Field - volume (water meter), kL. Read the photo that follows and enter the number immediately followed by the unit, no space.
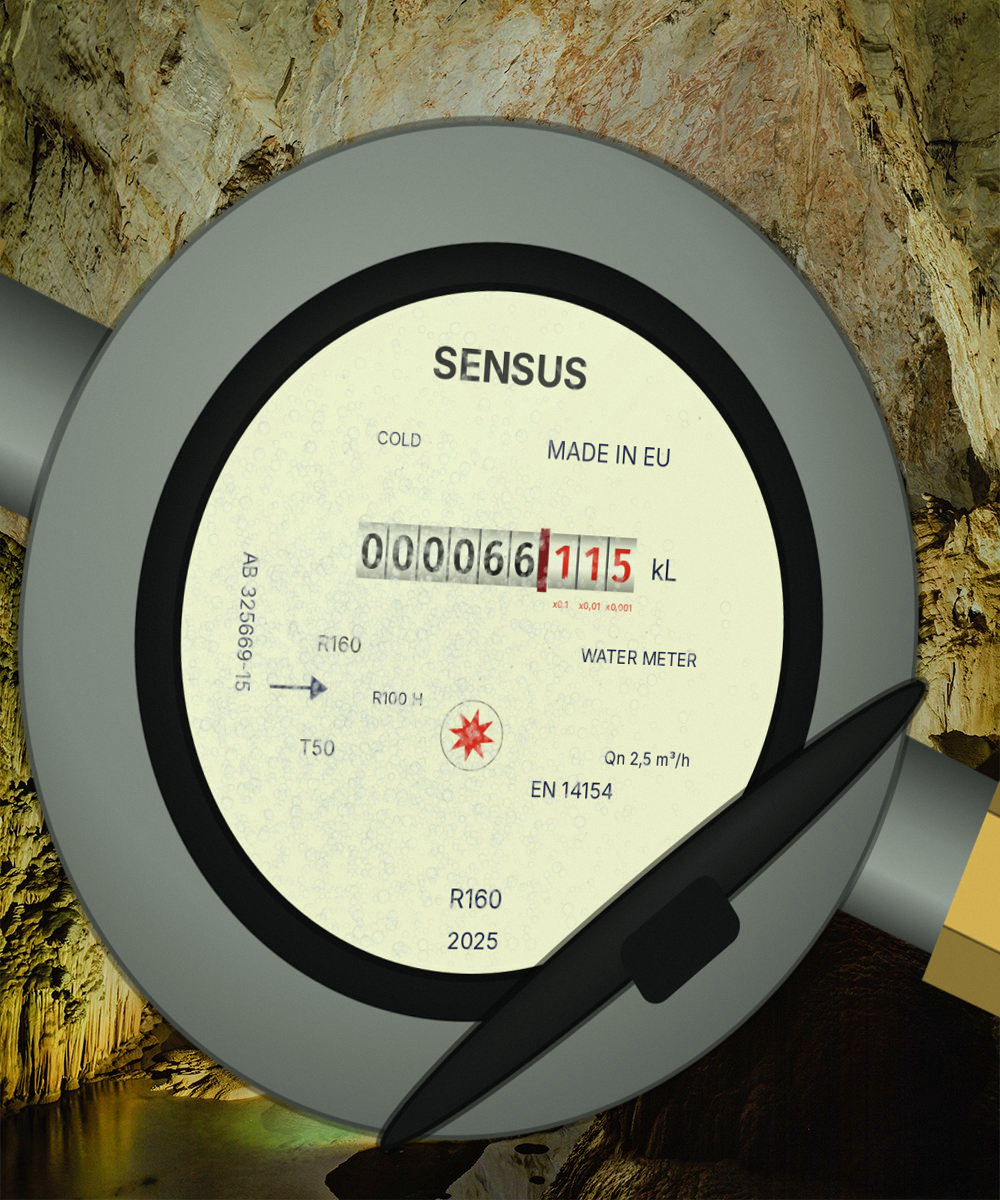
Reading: 66.115kL
